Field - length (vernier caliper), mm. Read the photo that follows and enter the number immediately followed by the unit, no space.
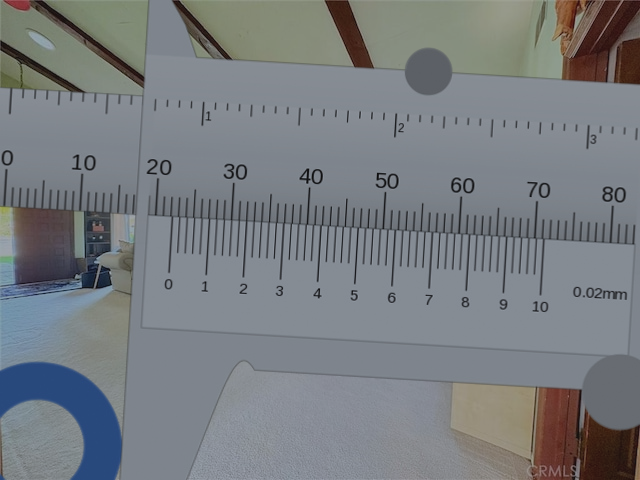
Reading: 22.2mm
